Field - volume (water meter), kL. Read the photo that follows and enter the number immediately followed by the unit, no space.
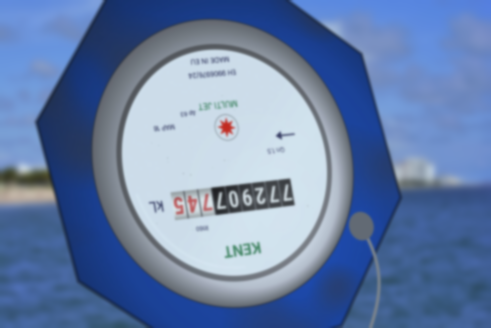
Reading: 772907.745kL
